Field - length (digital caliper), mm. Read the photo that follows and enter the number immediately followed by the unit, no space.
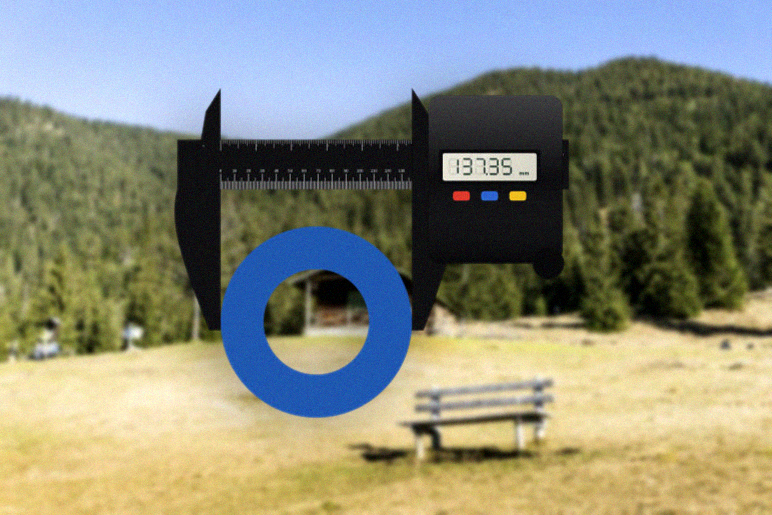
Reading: 137.35mm
